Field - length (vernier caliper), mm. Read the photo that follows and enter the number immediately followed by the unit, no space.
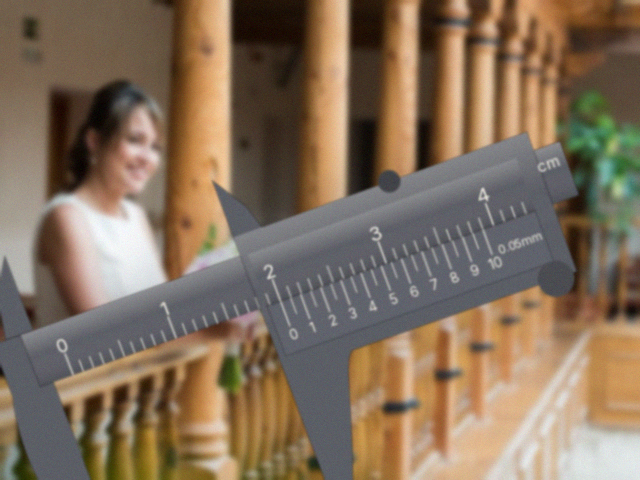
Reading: 20.0mm
